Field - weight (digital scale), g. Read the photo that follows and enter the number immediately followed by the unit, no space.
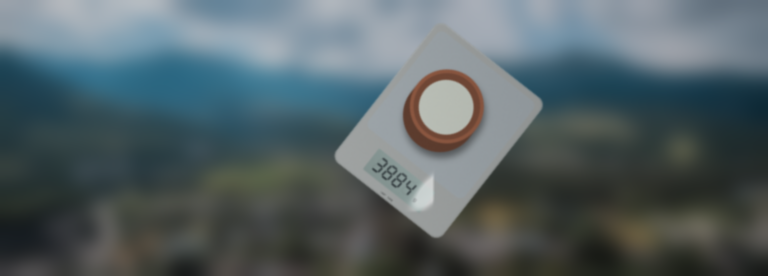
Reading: 3884g
